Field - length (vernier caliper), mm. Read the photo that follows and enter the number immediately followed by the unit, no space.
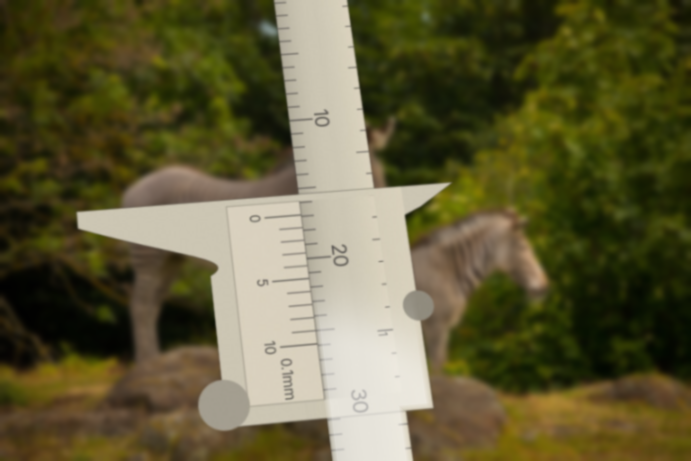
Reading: 16.9mm
